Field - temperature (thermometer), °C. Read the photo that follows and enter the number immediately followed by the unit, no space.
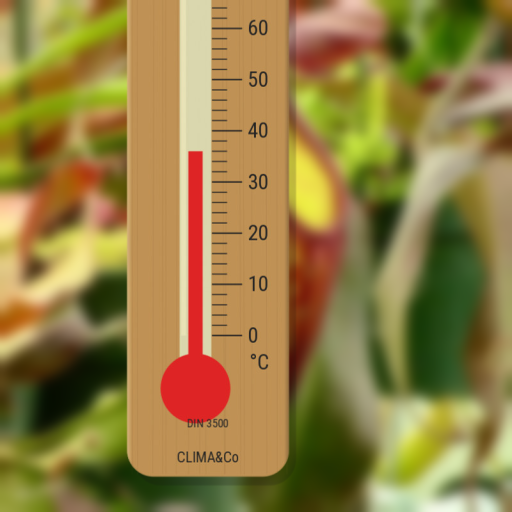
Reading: 36°C
